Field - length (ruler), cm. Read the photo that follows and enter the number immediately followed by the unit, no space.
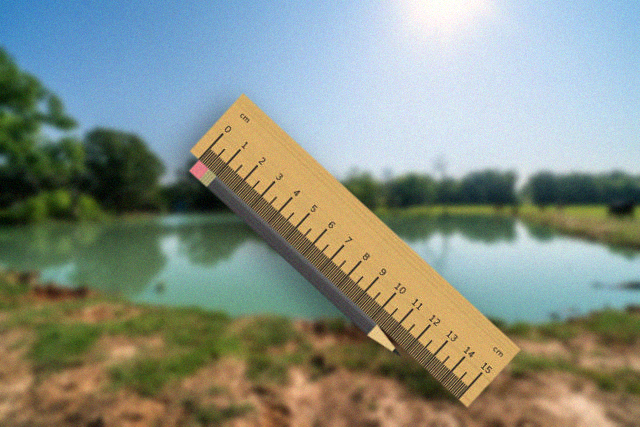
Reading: 12cm
